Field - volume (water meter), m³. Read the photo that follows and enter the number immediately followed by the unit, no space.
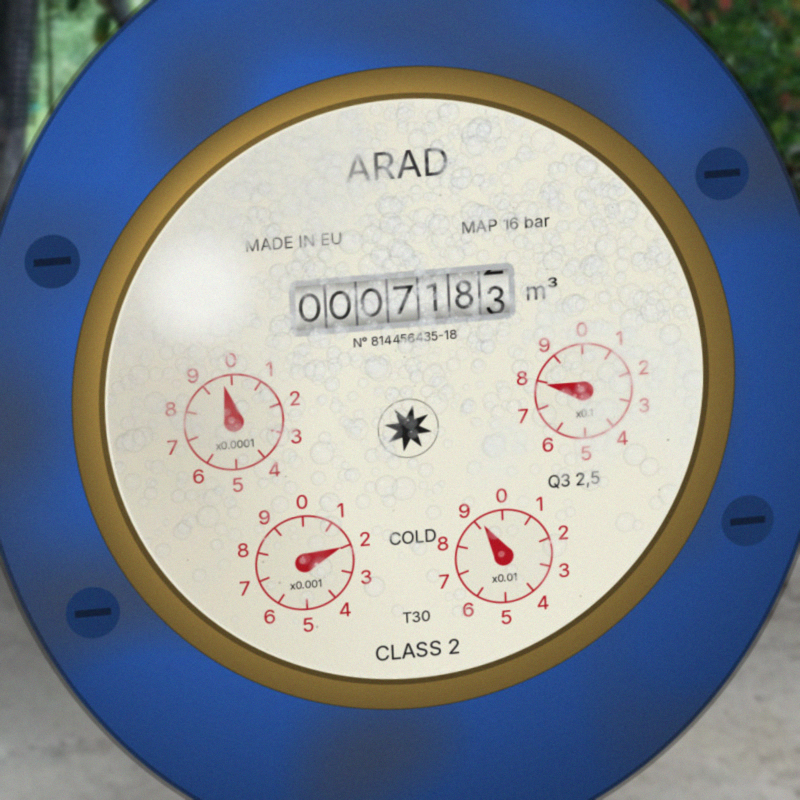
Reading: 7182.7919m³
